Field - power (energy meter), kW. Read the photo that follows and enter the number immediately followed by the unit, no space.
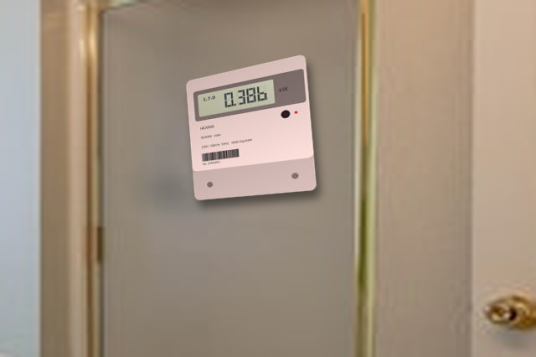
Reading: 0.386kW
